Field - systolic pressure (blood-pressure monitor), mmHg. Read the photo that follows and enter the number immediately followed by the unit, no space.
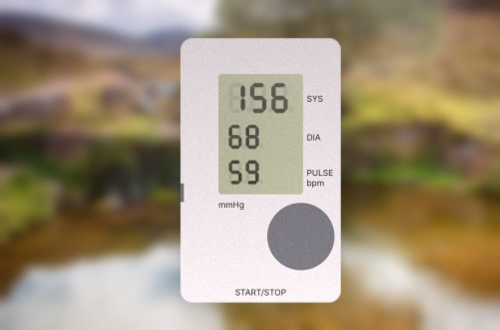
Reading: 156mmHg
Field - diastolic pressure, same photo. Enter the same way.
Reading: 68mmHg
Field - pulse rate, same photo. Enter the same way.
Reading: 59bpm
